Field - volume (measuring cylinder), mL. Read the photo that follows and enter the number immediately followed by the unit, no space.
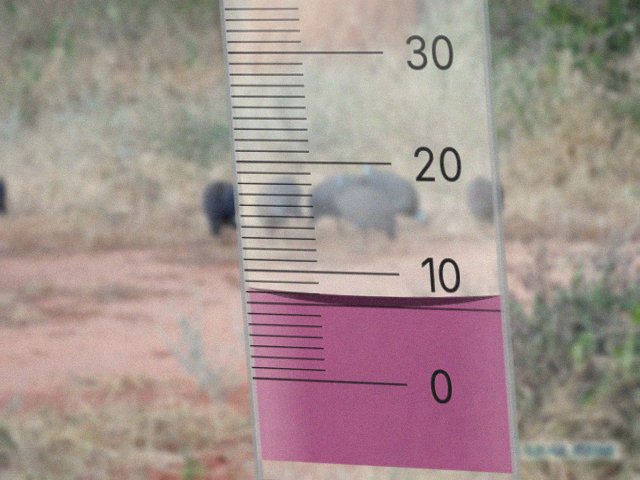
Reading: 7mL
